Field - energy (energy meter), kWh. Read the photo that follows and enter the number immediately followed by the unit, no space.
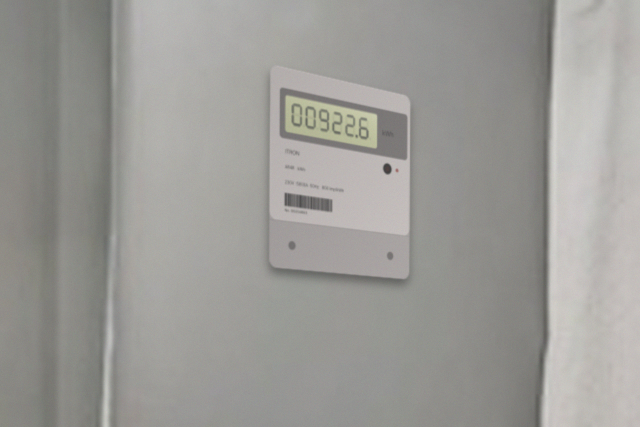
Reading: 922.6kWh
